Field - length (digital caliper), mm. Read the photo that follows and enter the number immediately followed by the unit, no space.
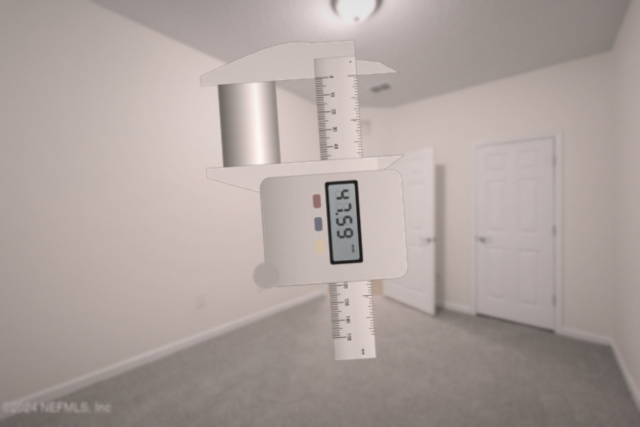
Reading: 47.59mm
